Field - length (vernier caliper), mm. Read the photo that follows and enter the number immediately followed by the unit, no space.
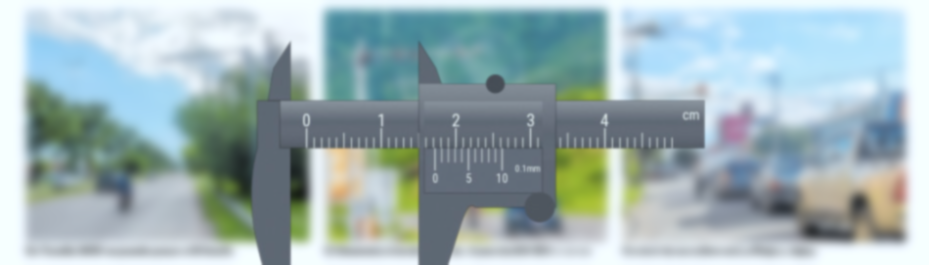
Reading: 17.2mm
